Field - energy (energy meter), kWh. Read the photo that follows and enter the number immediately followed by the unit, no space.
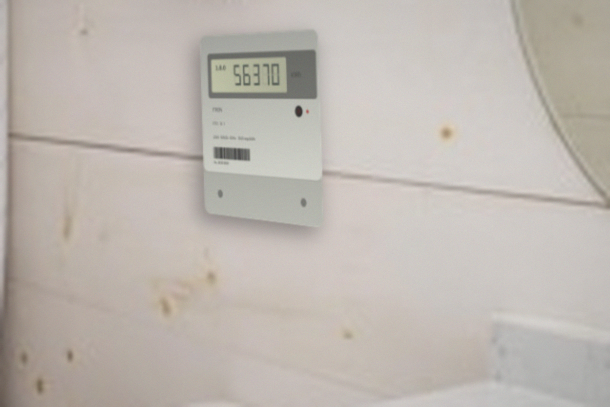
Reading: 56370kWh
